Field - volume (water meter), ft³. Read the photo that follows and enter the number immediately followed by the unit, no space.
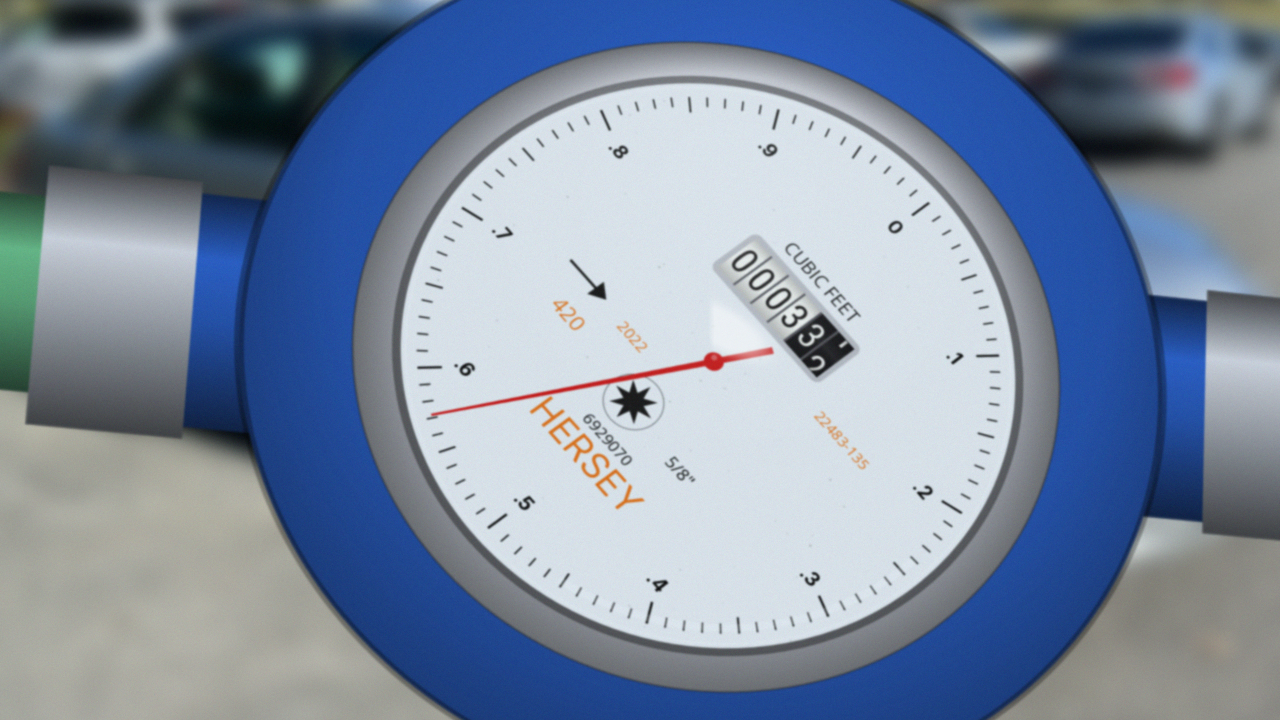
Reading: 331.57ft³
